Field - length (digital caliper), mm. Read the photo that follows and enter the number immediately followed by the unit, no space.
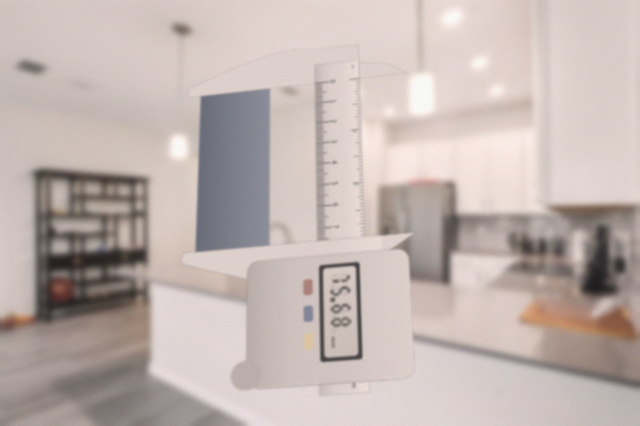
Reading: 75.68mm
